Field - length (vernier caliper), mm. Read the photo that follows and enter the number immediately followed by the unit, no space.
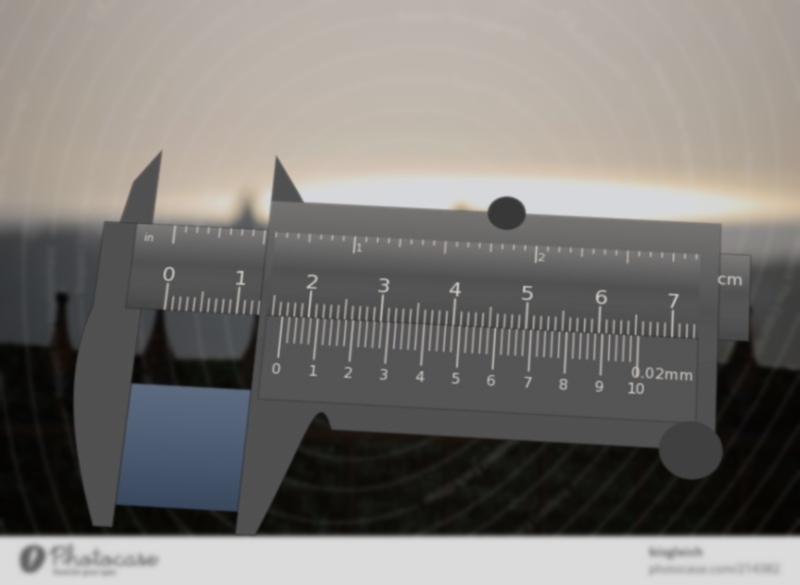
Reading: 16.4mm
